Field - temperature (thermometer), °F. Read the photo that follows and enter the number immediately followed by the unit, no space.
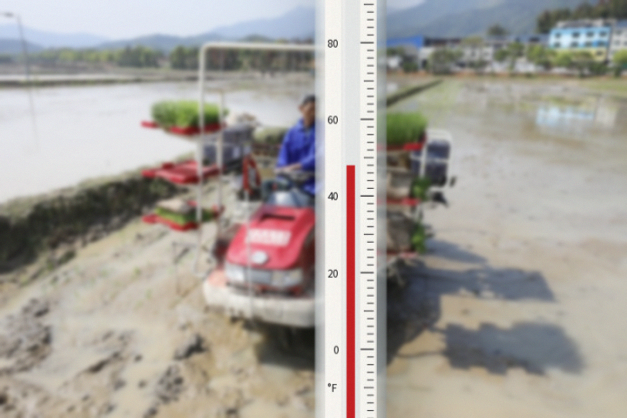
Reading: 48°F
